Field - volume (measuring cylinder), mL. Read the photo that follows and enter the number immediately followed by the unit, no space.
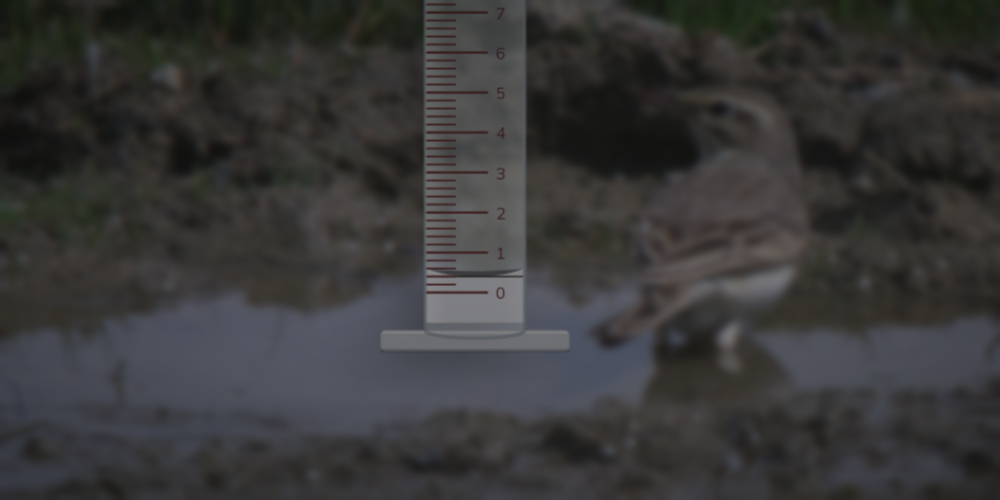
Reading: 0.4mL
